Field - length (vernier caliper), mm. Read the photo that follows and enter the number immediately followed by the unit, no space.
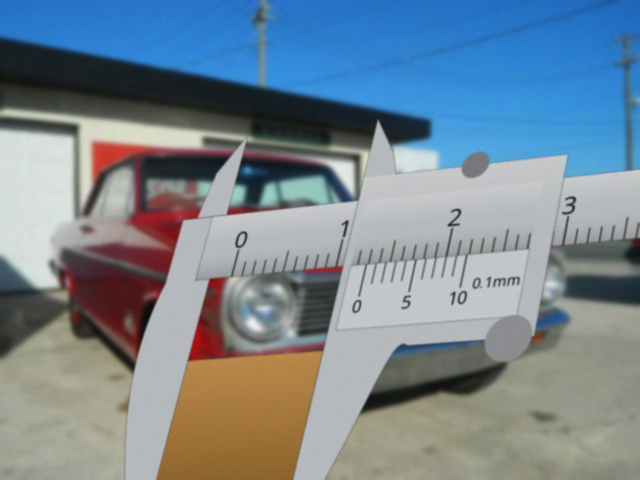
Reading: 12.8mm
